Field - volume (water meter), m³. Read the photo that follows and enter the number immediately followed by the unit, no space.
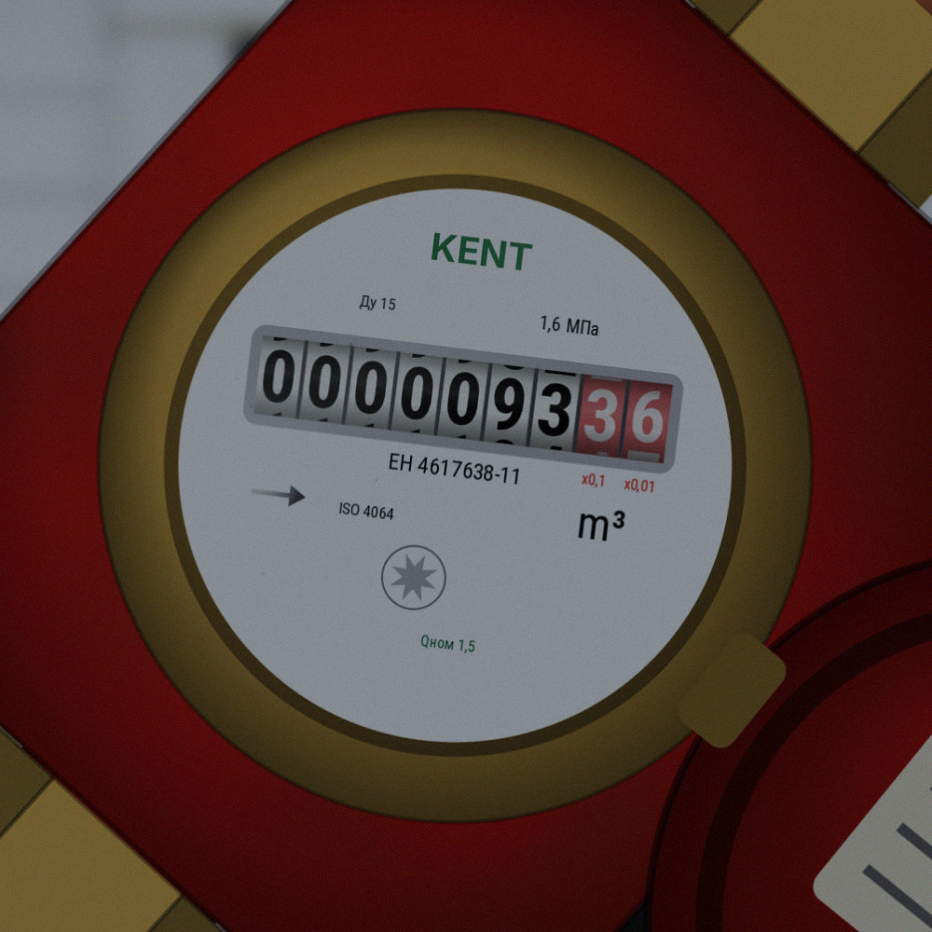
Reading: 93.36m³
